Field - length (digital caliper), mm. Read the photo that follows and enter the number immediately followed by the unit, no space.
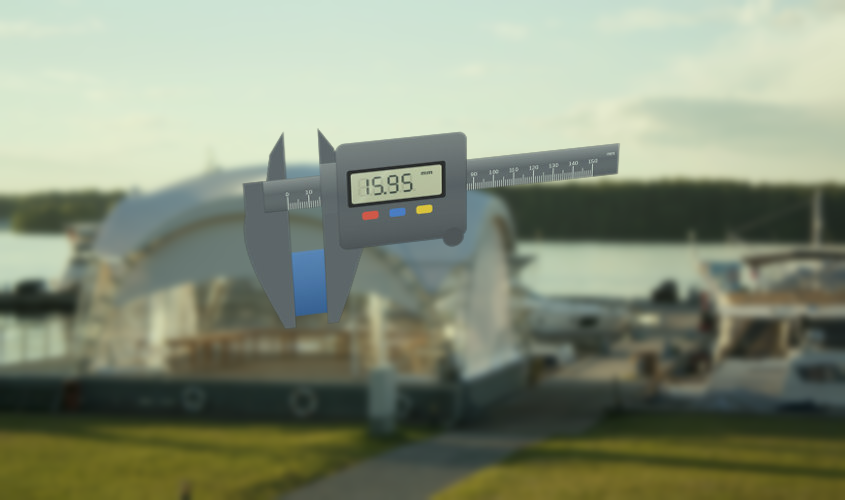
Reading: 15.95mm
